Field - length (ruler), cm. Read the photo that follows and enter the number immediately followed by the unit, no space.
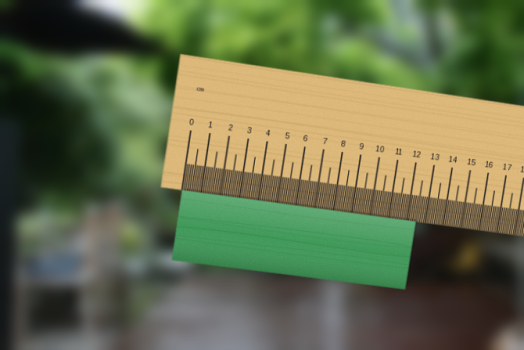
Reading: 12.5cm
